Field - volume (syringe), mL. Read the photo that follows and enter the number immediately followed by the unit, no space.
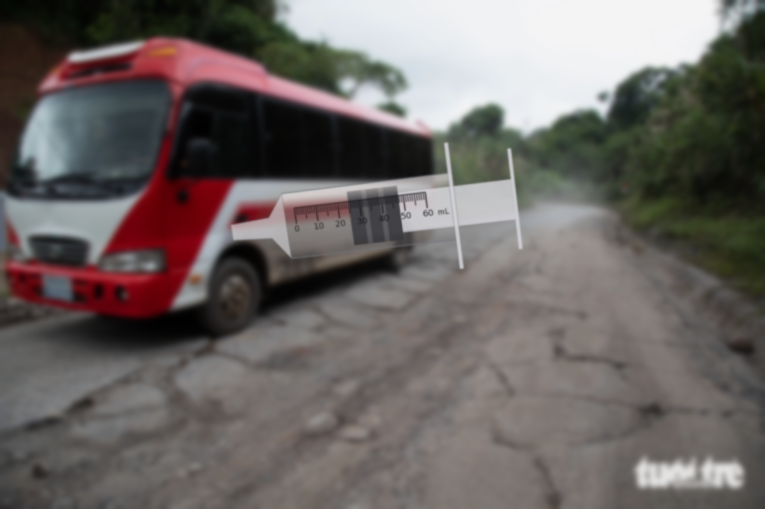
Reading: 25mL
